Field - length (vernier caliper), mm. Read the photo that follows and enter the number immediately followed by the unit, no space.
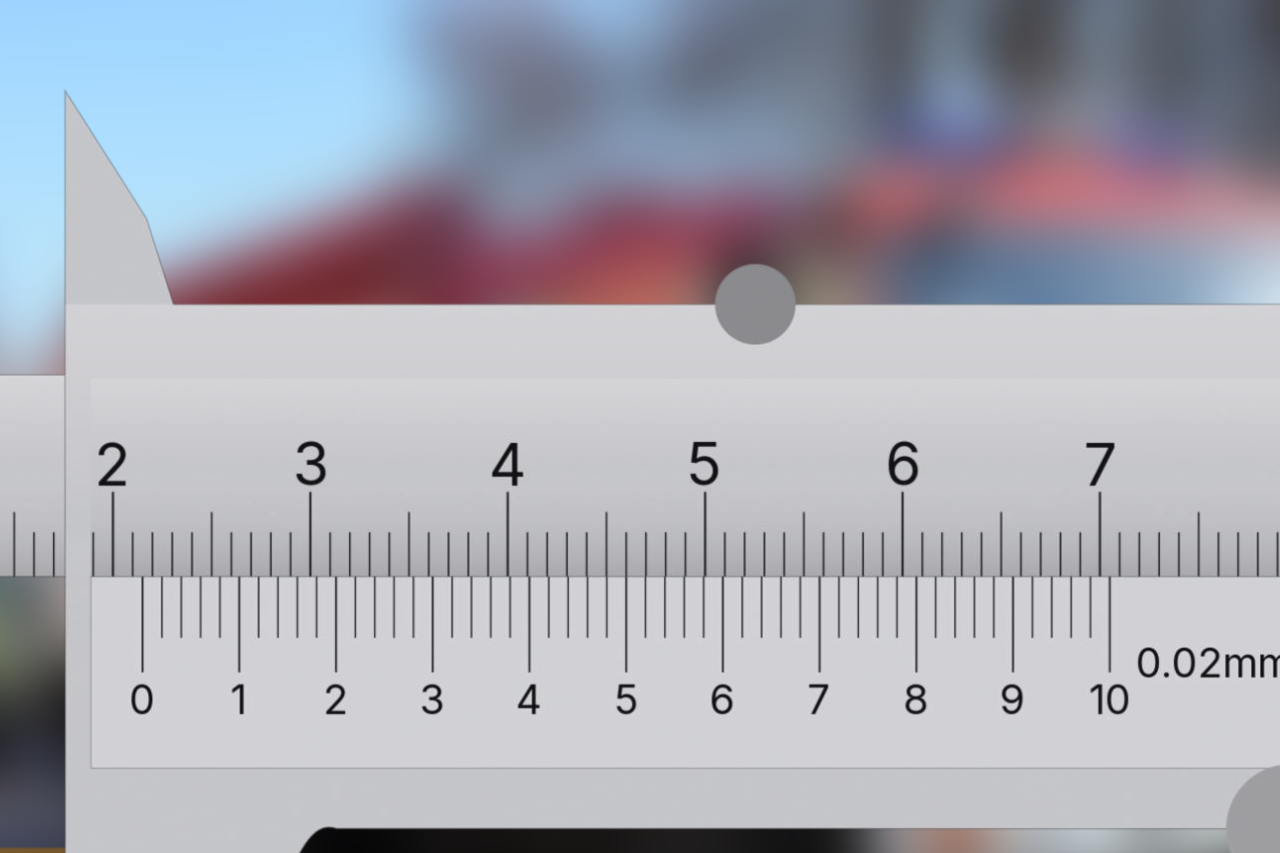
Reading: 21.5mm
